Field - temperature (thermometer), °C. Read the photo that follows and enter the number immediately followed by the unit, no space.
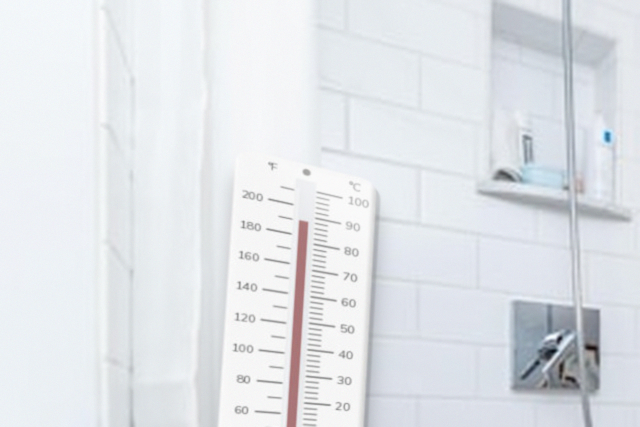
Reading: 88°C
